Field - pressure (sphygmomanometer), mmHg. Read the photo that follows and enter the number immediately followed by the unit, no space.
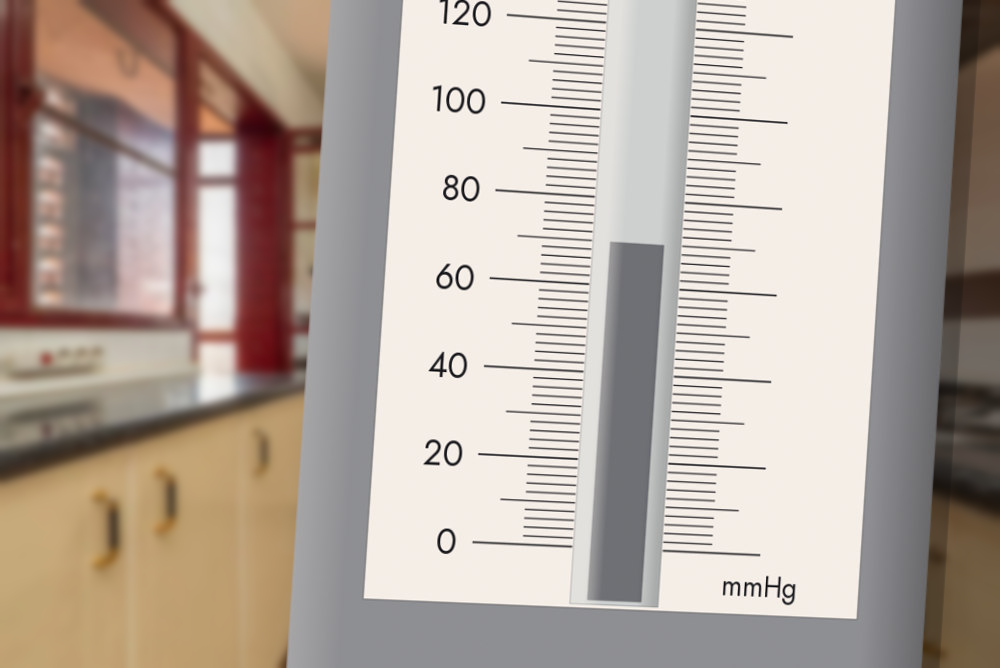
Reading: 70mmHg
